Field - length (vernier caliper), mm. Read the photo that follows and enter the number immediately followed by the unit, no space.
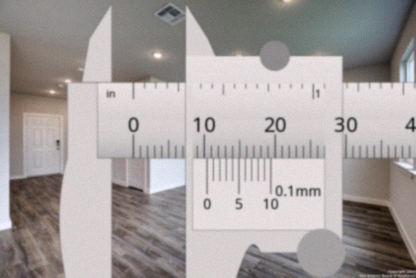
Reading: 10.4mm
